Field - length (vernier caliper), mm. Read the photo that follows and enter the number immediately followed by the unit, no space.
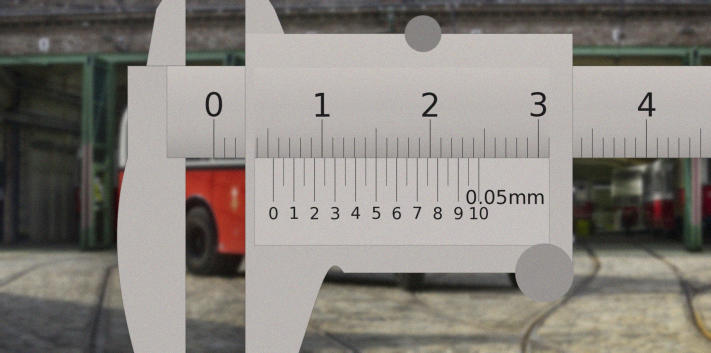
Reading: 5.5mm
